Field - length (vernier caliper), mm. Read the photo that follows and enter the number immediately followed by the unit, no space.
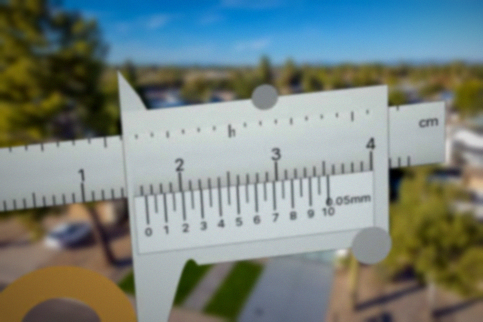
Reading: 16.4mm
